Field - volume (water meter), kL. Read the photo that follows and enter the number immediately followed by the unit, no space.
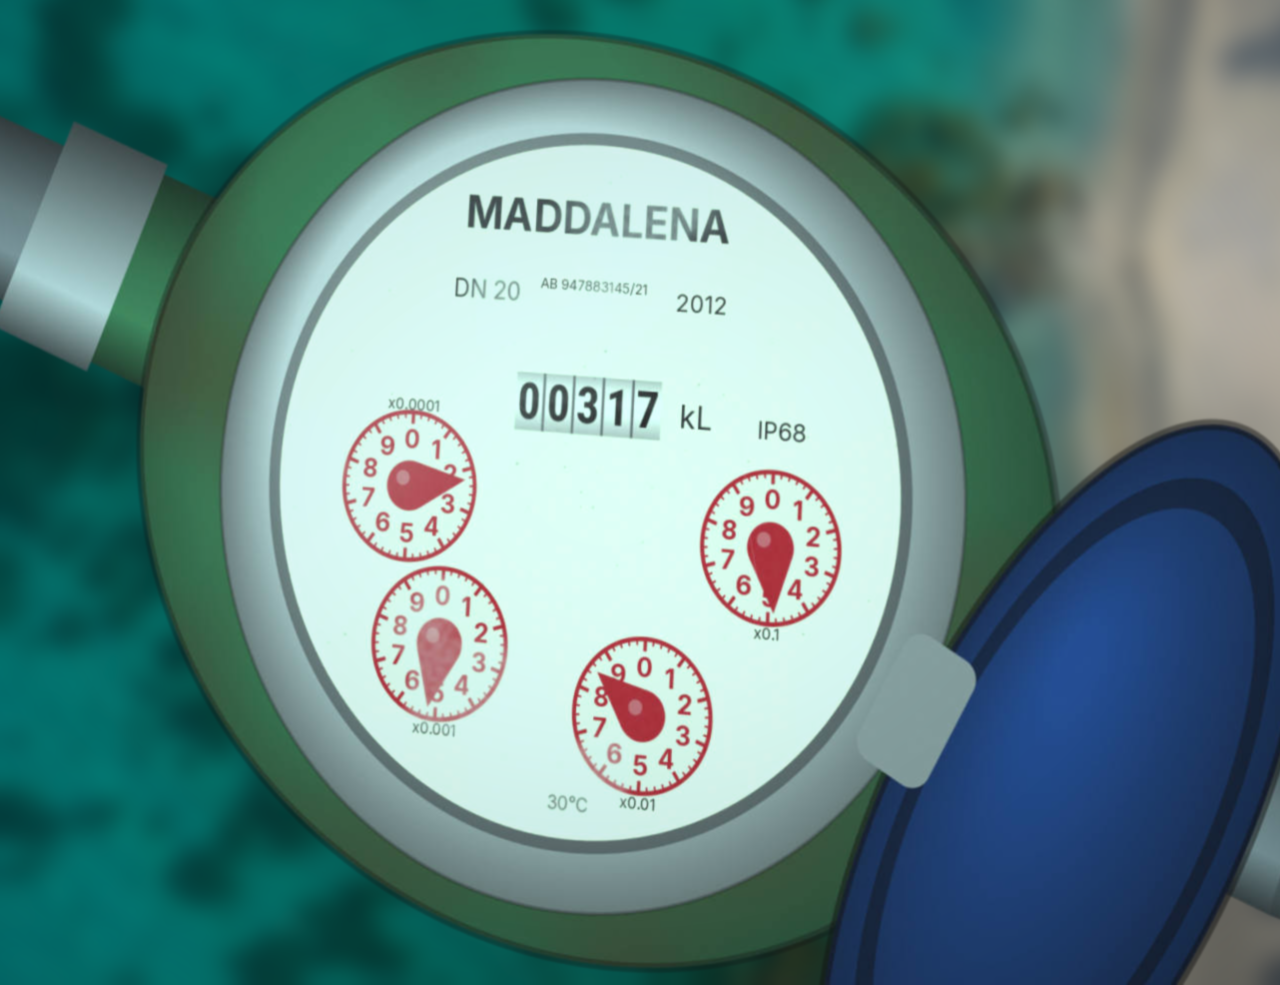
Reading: 317.4852kL
